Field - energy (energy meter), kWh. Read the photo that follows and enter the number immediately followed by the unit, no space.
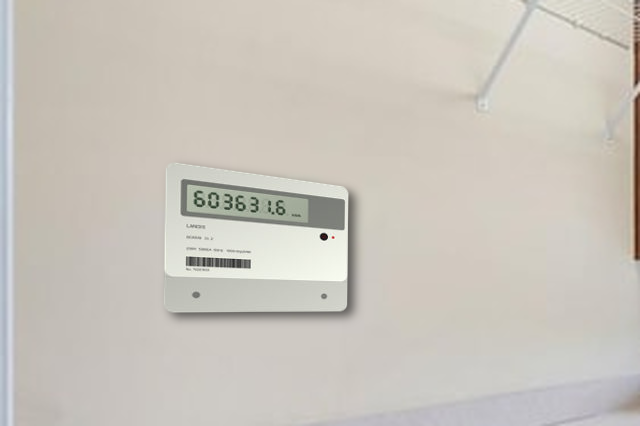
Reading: 603631.6kWh
